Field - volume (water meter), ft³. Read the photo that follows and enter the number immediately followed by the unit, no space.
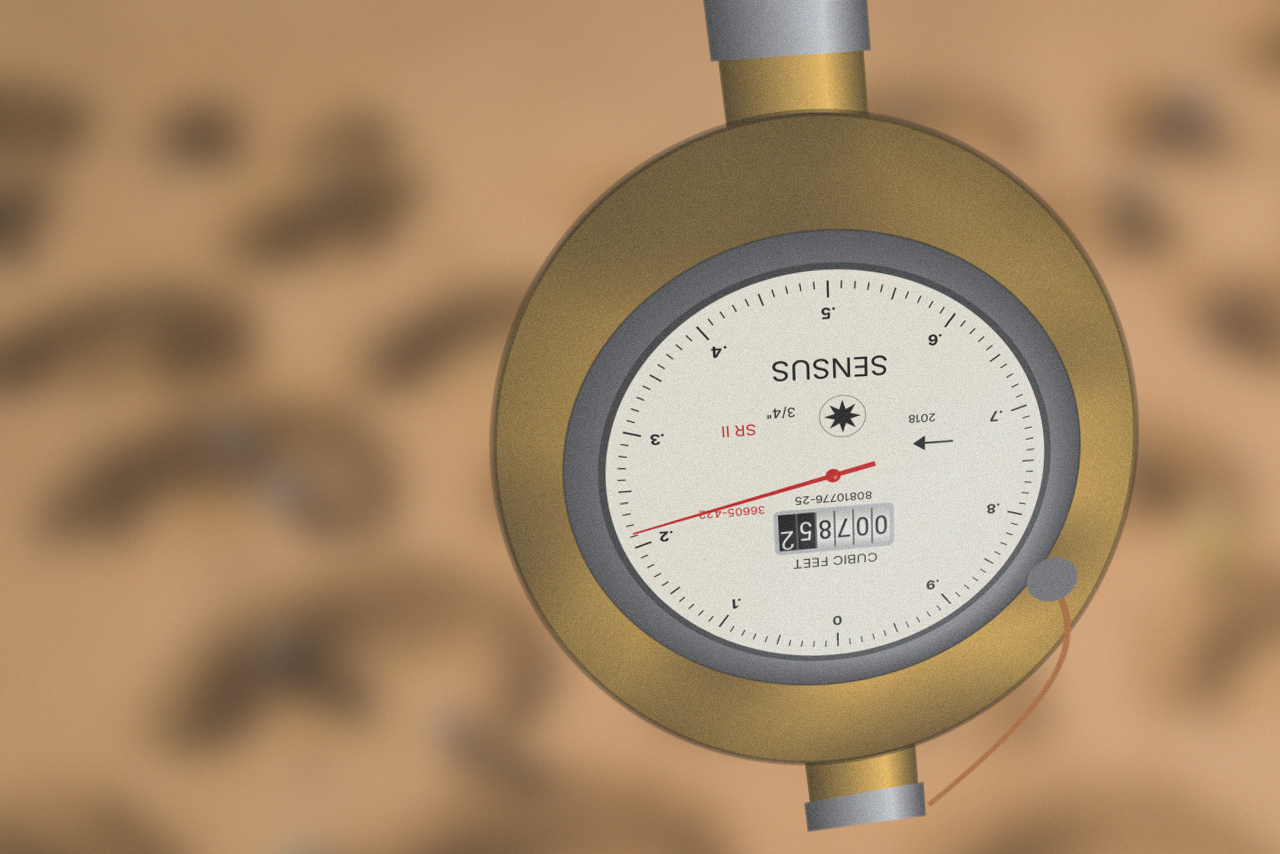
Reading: 7852.21ft³
